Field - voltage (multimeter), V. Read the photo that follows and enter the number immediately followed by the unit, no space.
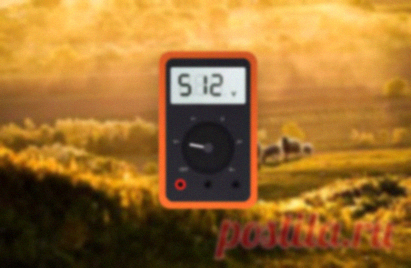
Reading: 512V
